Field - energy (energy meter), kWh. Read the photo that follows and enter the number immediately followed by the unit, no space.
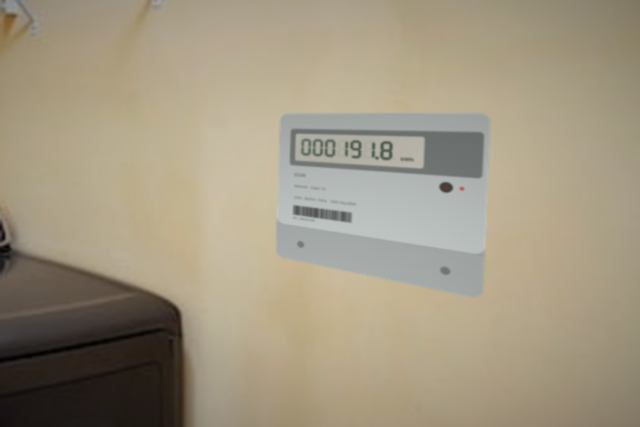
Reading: 191.8kWh
